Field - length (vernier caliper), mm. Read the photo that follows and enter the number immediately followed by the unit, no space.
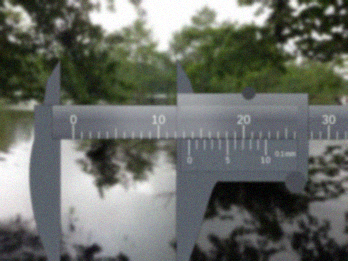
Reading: 13.6mm
